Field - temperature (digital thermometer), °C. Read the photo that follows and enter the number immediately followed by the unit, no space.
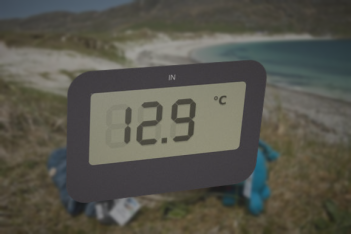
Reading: 12.9°C
